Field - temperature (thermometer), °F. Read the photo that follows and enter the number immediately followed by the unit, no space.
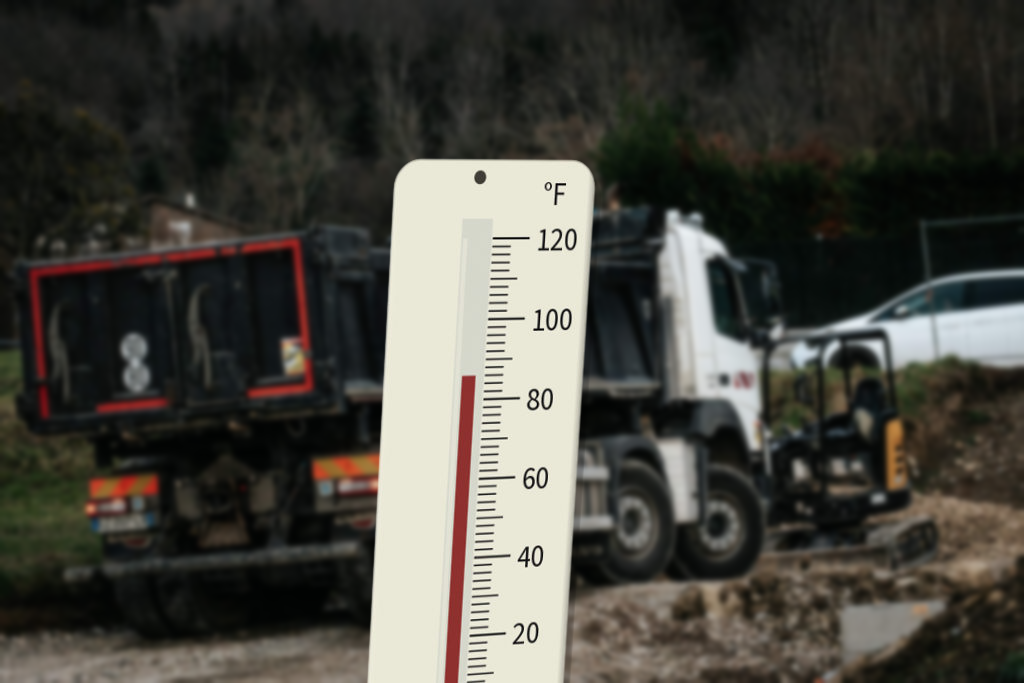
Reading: 86°F
